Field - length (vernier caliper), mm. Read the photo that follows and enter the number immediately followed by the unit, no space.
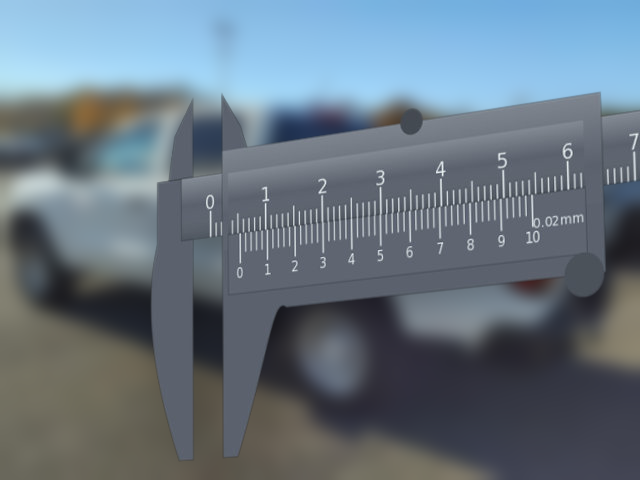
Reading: 5.4mm
